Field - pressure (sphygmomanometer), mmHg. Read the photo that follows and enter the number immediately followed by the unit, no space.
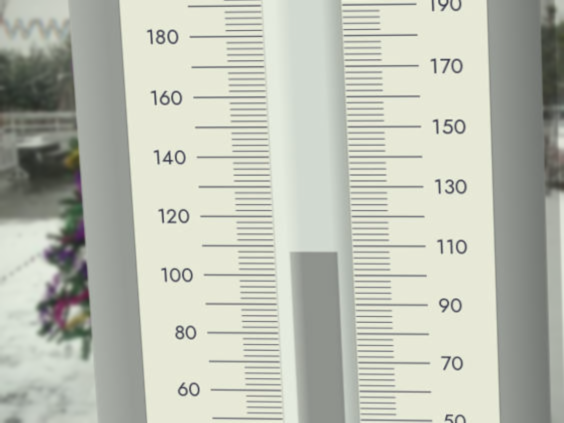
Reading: 108mmHg
